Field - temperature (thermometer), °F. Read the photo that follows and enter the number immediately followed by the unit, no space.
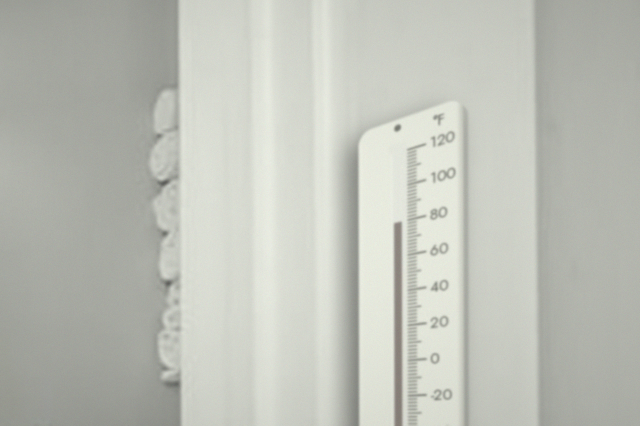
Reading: 80°F
